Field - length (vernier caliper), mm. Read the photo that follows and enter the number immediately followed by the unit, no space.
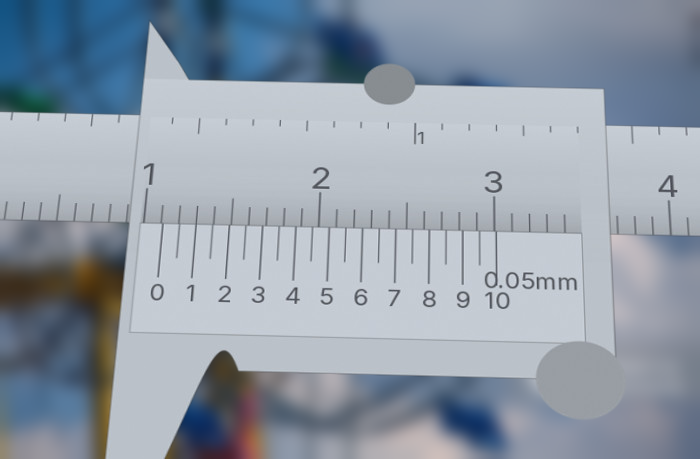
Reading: 11.1mm
